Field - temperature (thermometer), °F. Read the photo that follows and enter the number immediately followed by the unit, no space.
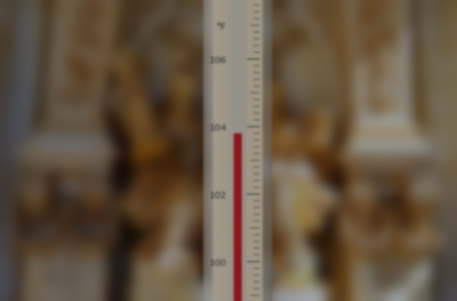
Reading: 103.8°F
